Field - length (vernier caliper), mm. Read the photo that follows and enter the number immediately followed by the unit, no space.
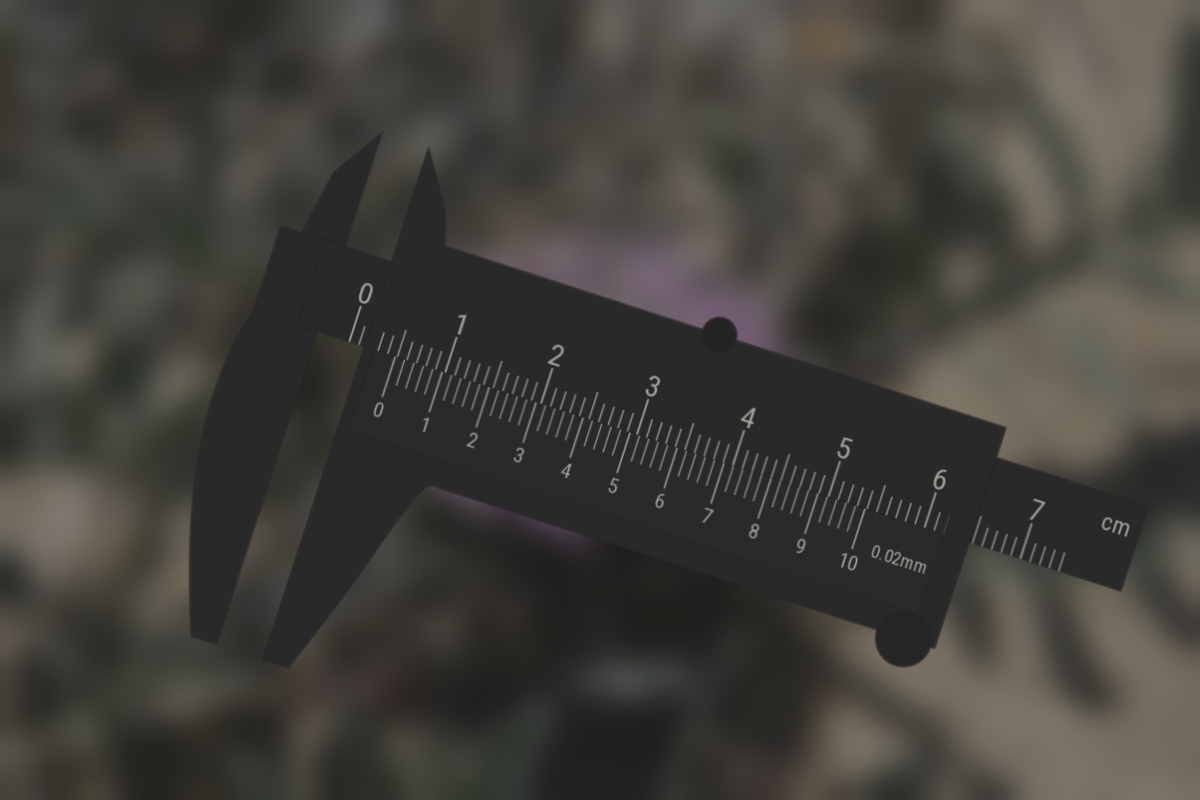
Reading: 4.8mm
